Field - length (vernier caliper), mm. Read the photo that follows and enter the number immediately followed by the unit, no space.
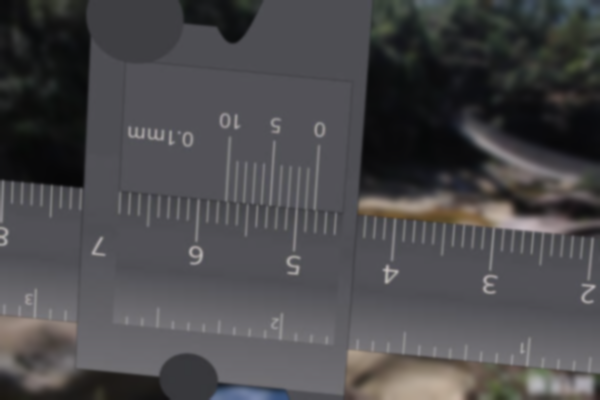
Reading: 48.2mm
